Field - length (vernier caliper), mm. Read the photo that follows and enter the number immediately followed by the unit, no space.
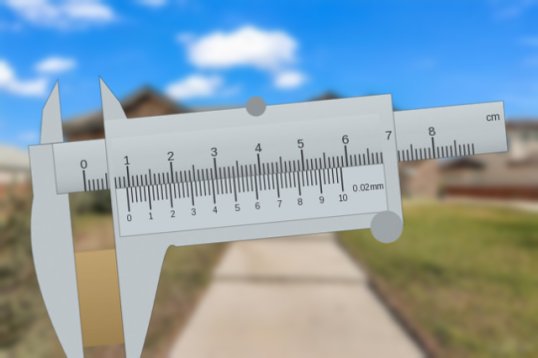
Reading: 9.5mm
